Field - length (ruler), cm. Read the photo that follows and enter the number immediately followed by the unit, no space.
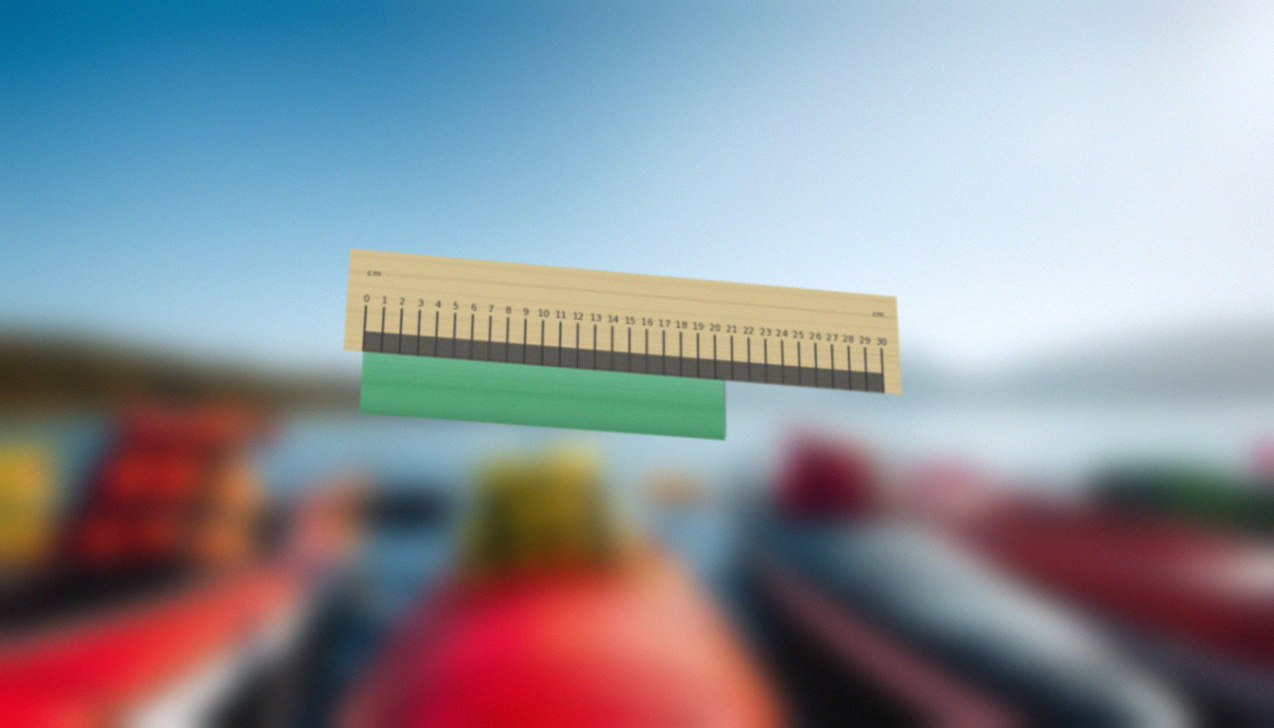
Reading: 20.5cm
